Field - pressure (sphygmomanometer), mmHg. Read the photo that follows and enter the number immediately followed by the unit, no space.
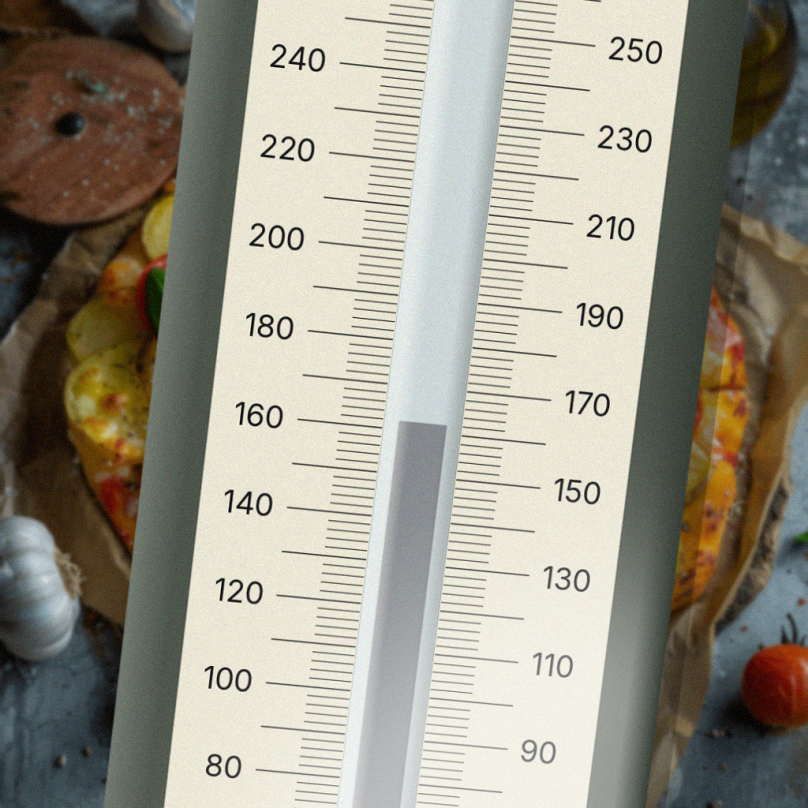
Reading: 162mmHg
